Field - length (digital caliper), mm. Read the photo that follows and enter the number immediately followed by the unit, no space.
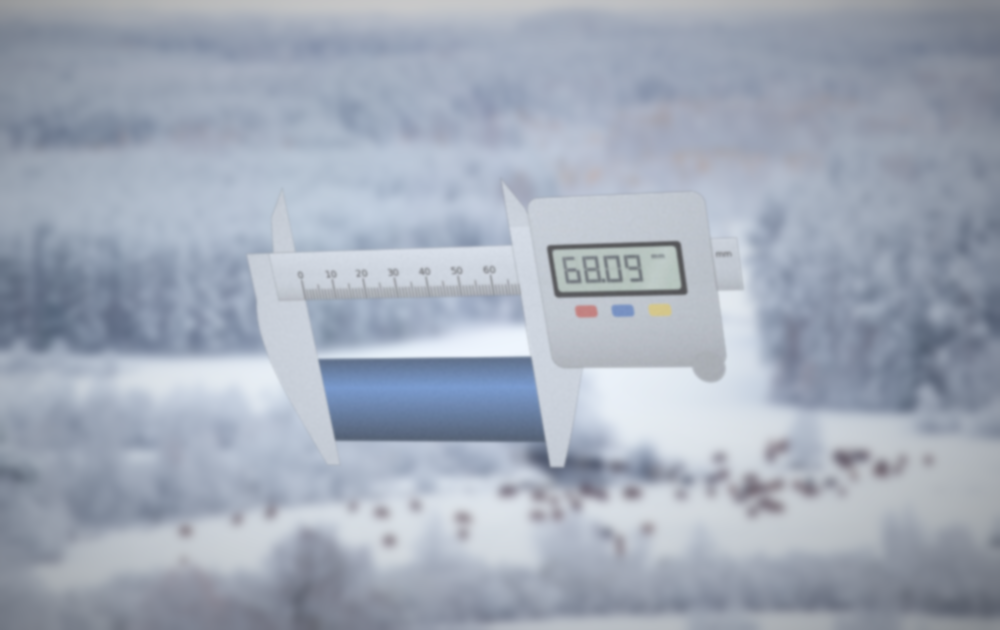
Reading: 68.09mm
